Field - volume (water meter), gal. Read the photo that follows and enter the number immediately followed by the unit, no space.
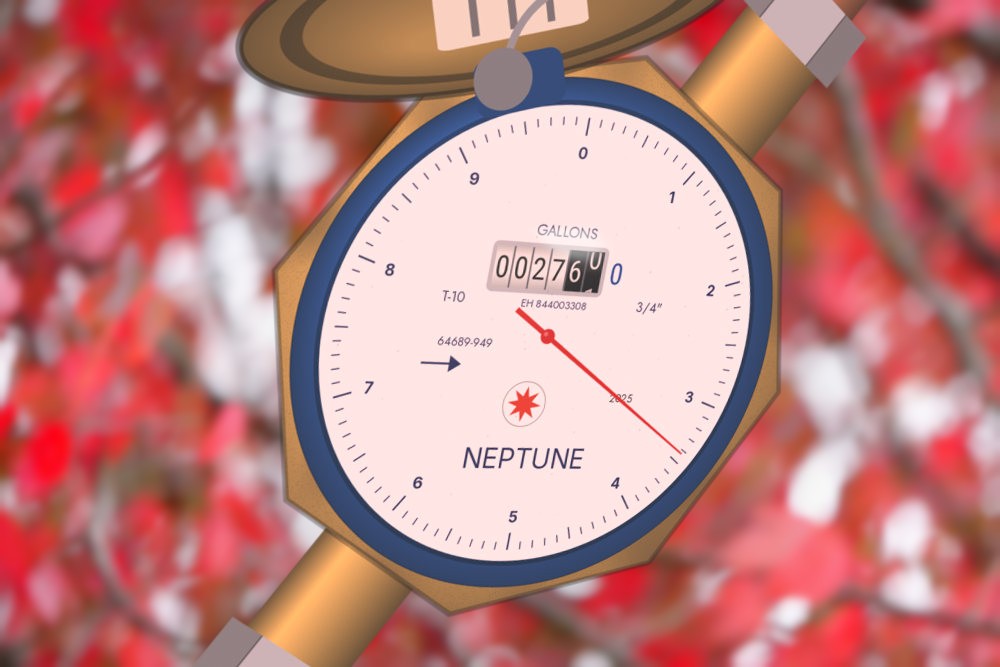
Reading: 27603.4gal
